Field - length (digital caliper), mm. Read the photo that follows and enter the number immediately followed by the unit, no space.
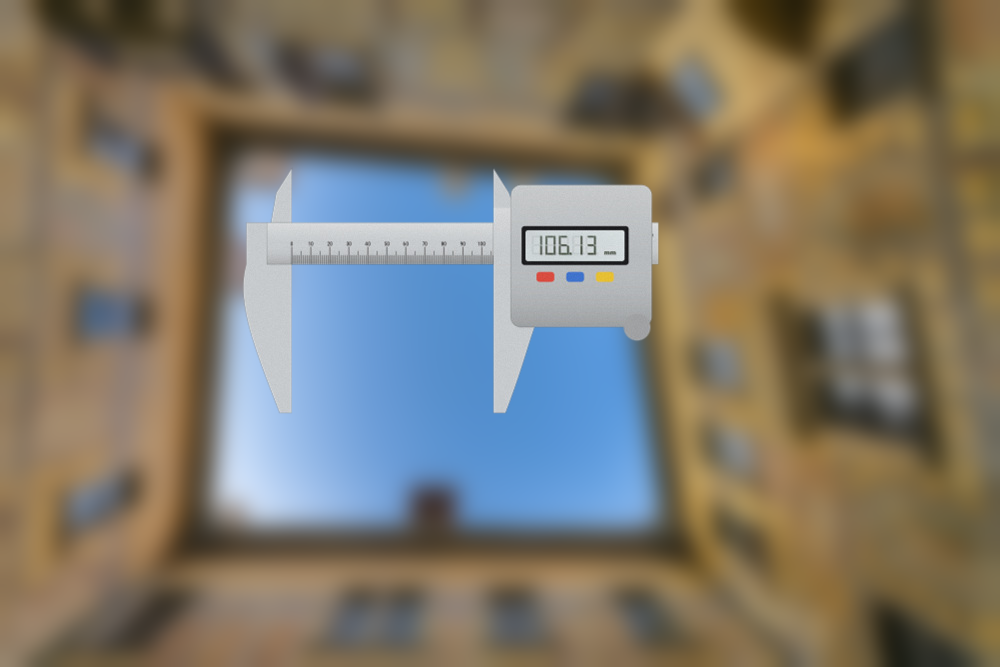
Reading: 106.13mm
